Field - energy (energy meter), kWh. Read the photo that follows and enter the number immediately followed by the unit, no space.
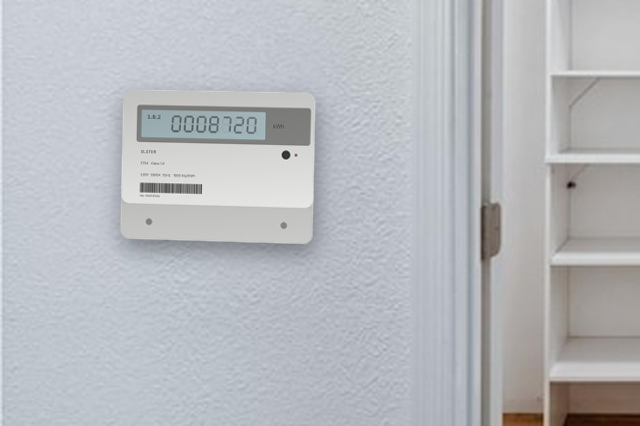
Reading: 8720kWh
